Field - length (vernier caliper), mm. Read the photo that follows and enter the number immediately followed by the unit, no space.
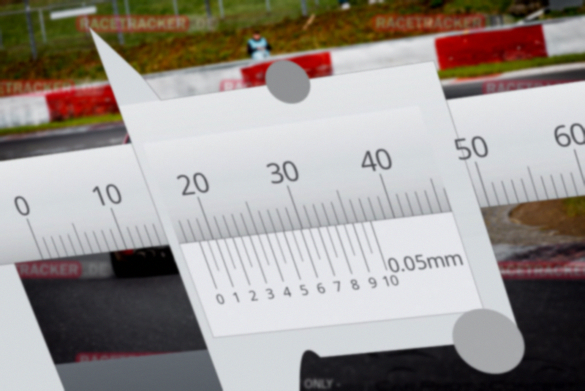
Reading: 18.4mm
